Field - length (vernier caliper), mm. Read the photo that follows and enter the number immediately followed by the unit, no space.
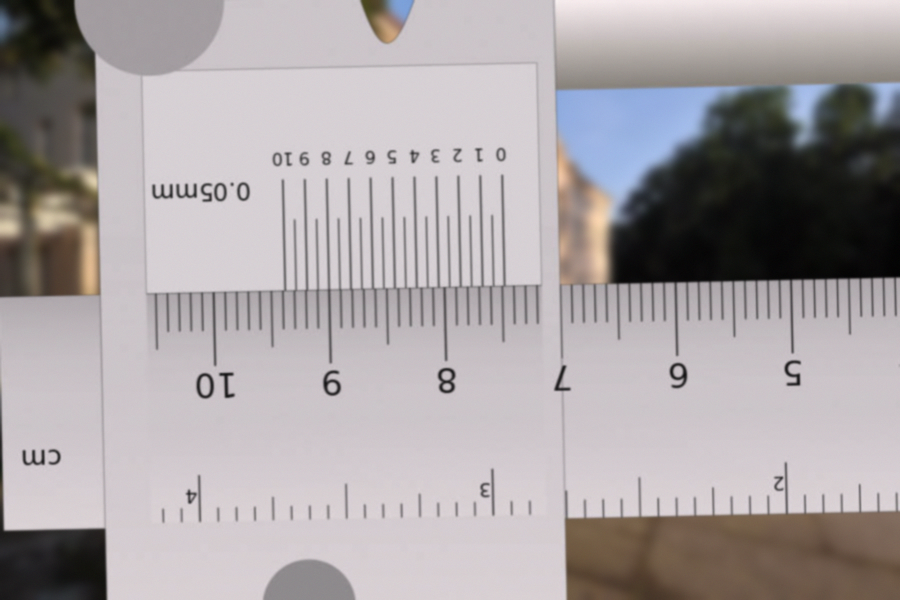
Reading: 74.8mm
